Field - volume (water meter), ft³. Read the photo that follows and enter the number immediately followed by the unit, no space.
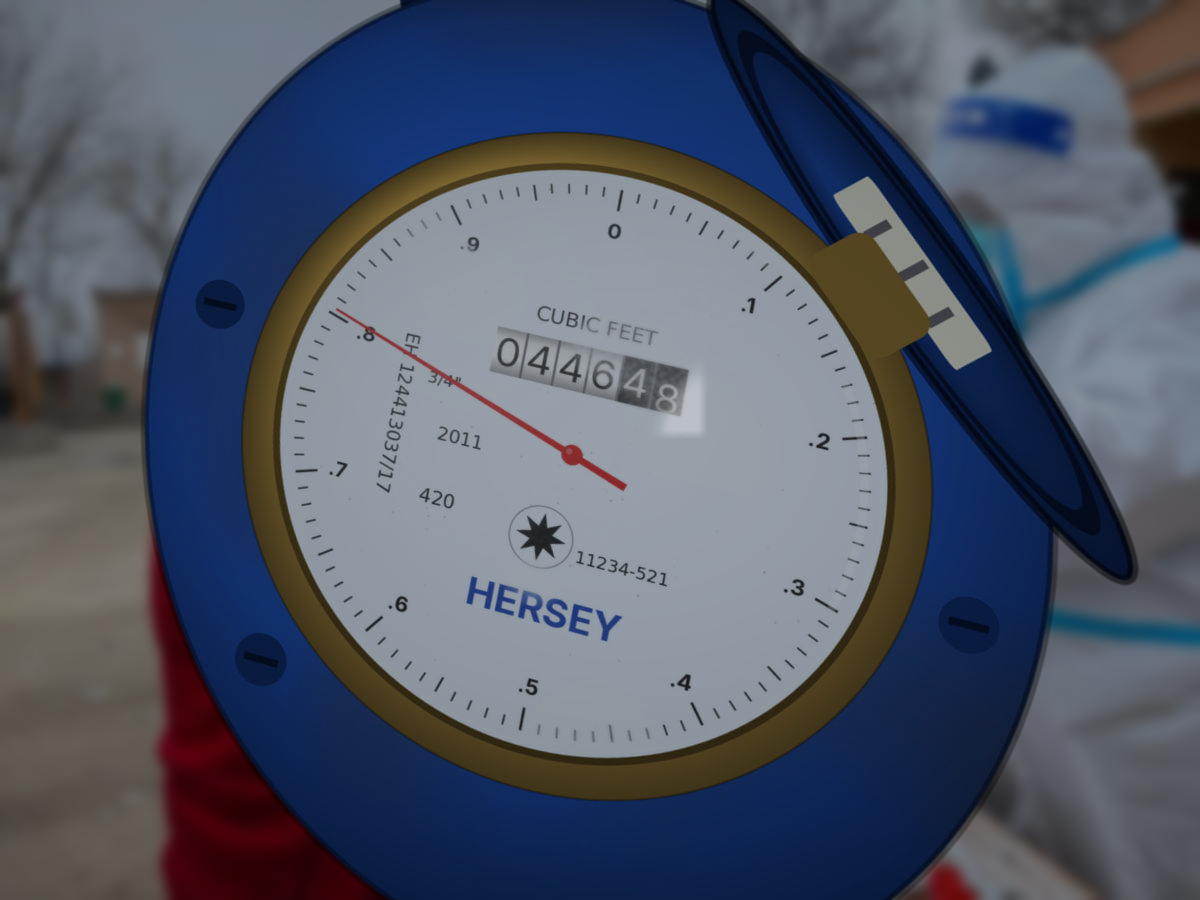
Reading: 44647.80ft³
